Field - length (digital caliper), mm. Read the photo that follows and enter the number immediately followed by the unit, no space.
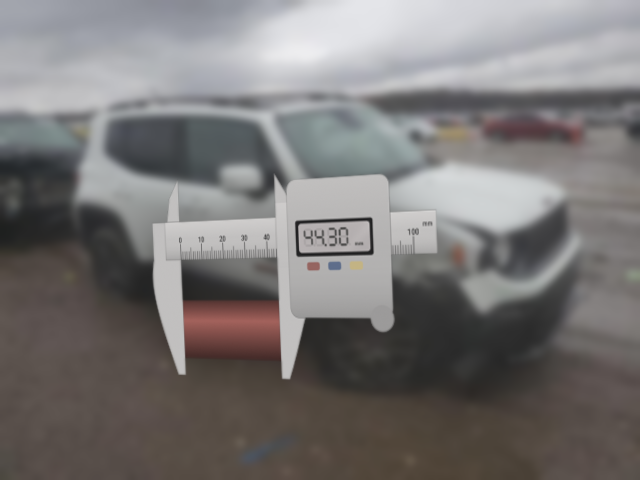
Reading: 44.30mm
